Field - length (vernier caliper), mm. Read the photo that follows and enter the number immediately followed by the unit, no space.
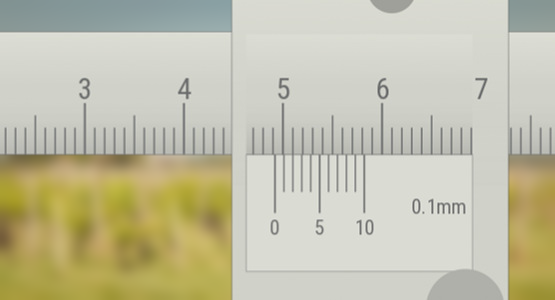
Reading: 49.2mm
